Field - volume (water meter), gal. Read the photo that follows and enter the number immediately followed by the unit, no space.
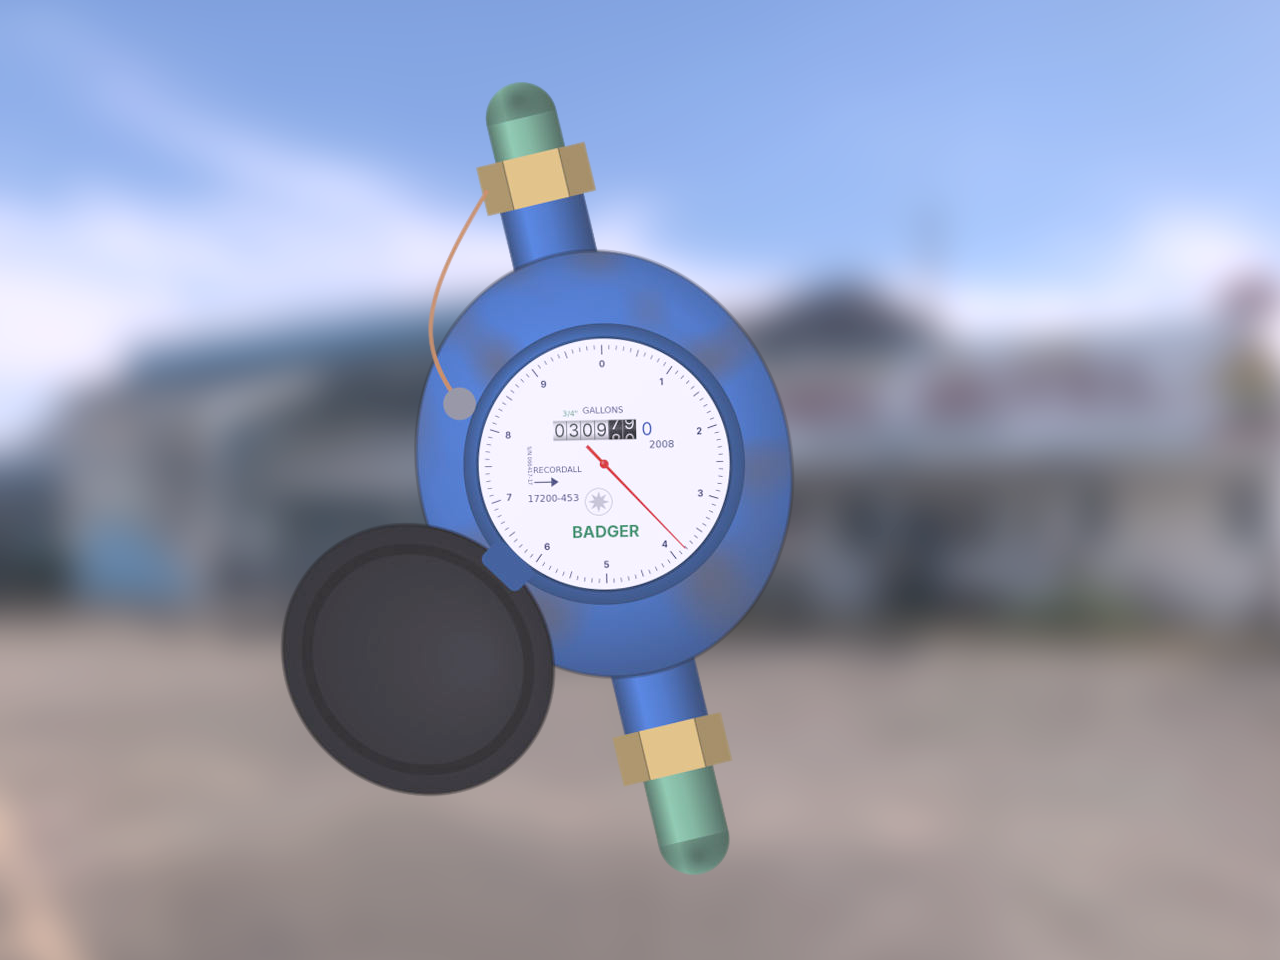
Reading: 309793.8gal
